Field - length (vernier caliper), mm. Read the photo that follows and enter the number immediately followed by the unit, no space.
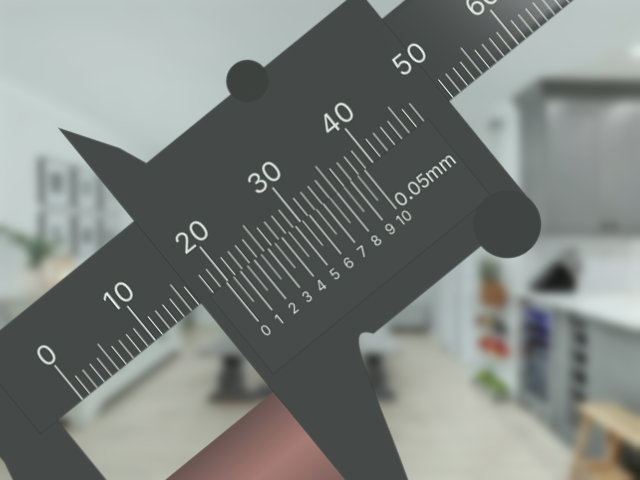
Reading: 19.8mm
